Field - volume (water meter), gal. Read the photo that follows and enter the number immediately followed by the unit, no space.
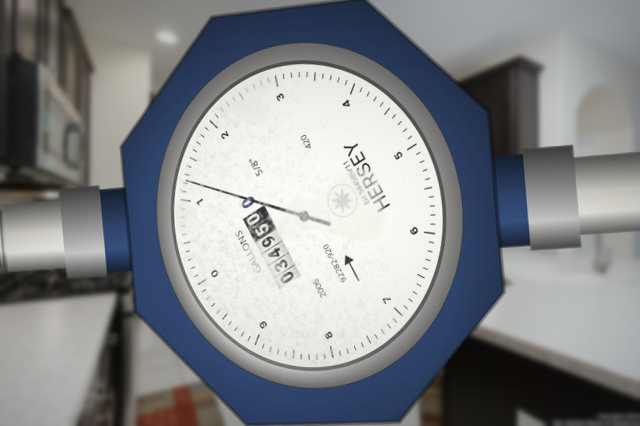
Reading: 349501.2gal
